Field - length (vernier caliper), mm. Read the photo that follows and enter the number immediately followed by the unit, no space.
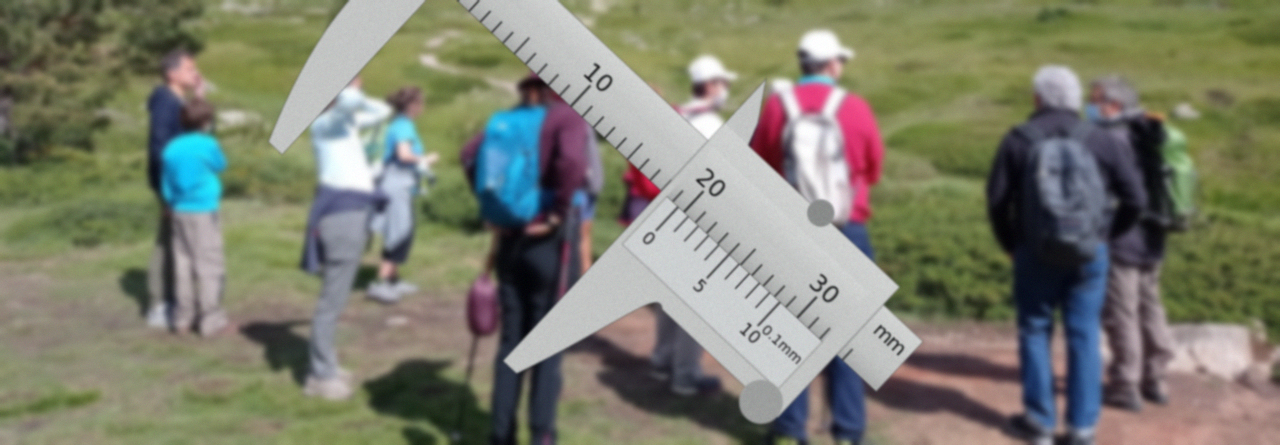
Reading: 19.5mm
